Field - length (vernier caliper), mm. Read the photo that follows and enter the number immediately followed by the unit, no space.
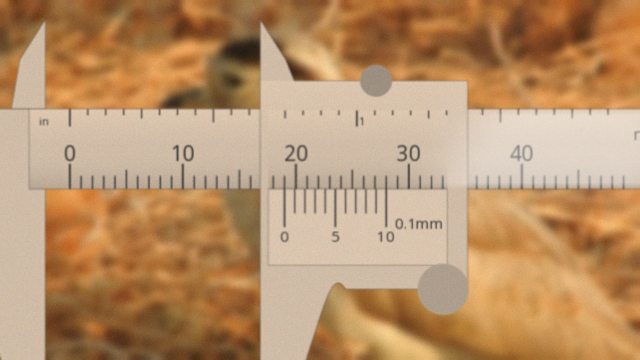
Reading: 19.0mm
